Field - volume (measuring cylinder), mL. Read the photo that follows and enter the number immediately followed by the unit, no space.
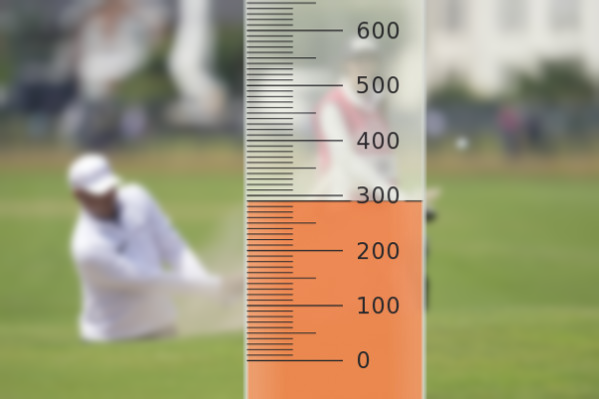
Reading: 290mL
